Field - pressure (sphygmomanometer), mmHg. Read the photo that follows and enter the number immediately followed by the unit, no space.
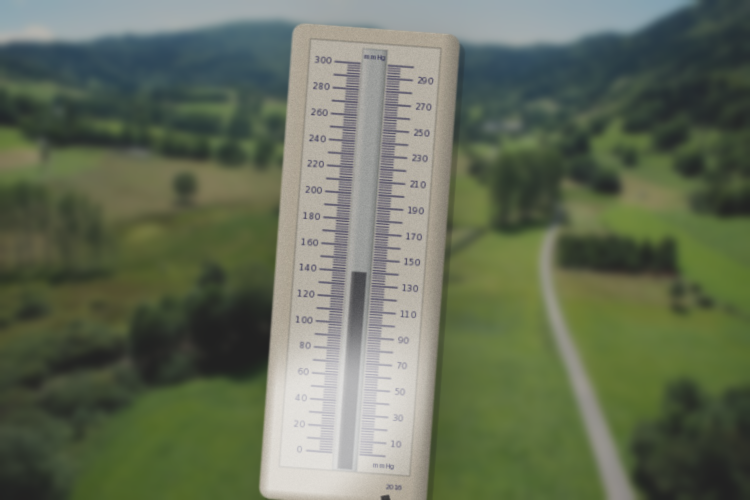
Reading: 140mmHg
